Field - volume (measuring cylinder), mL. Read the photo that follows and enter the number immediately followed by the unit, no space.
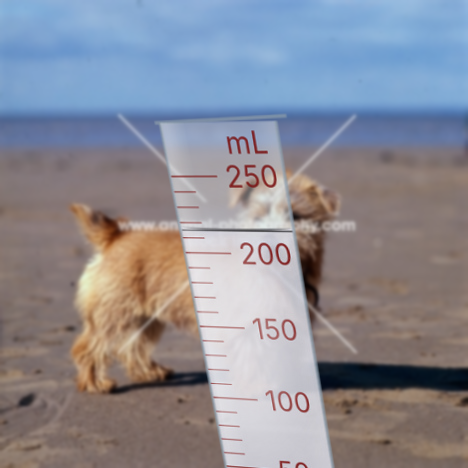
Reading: 215mL
